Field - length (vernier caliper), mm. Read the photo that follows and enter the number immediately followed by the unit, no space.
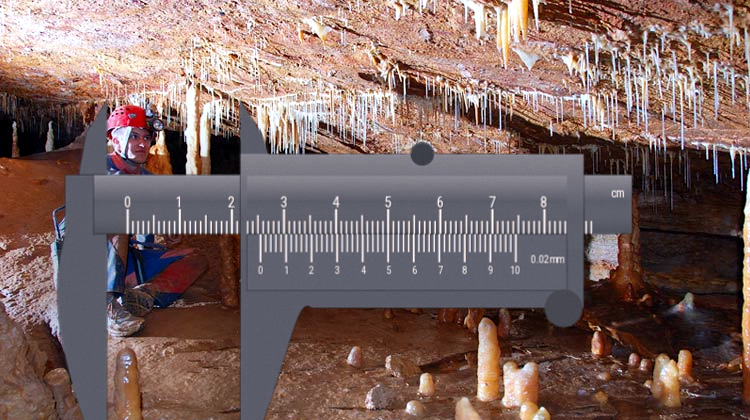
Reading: 25.5mm
